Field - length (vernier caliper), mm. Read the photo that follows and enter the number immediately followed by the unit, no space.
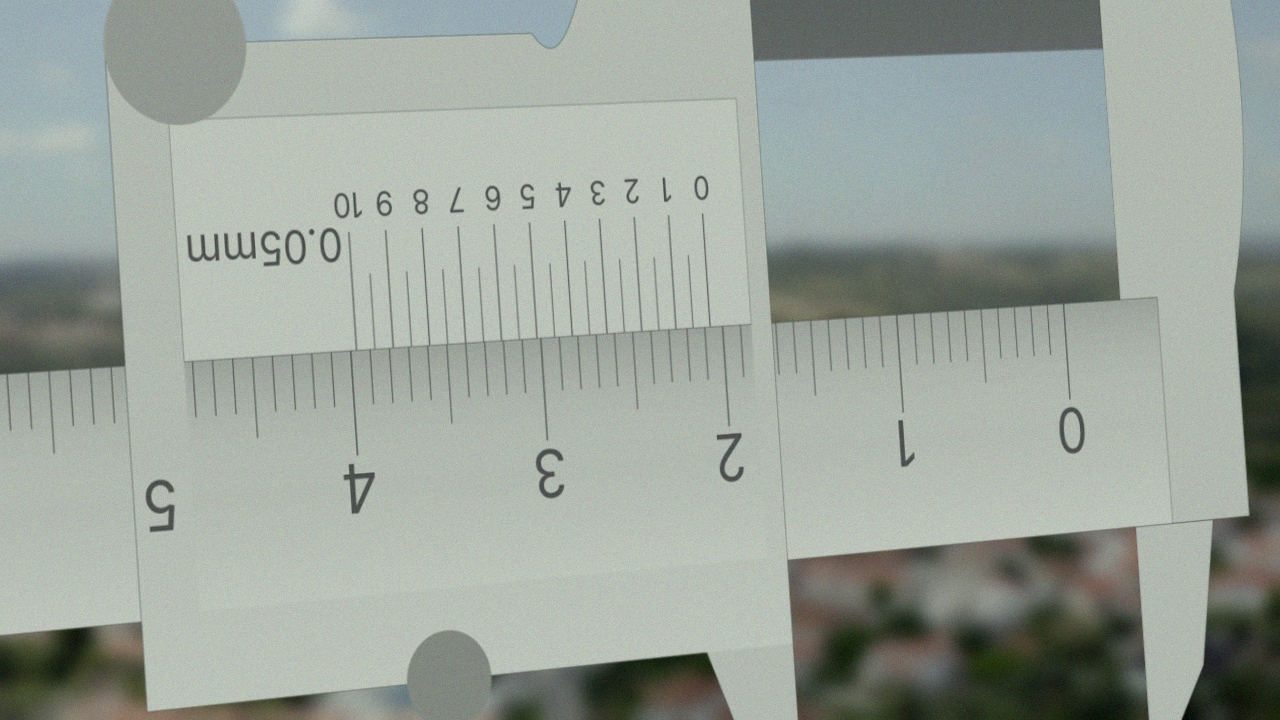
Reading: 20.7mm
